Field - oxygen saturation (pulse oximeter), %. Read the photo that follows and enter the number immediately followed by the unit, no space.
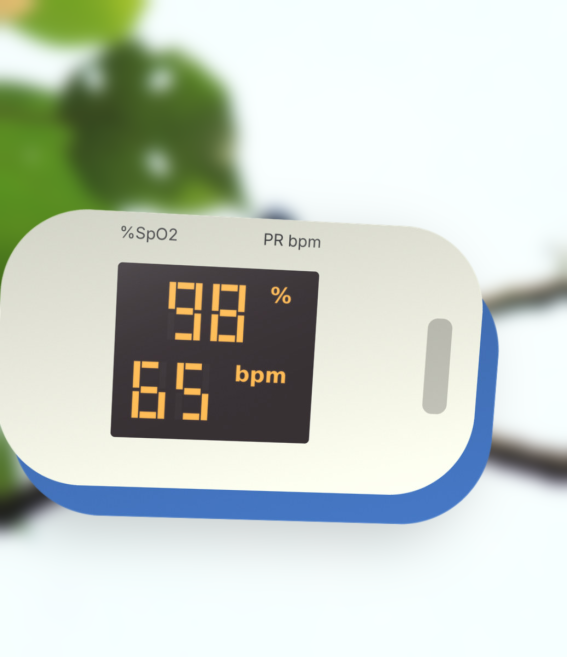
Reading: 98%
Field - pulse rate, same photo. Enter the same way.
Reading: 65bpm
